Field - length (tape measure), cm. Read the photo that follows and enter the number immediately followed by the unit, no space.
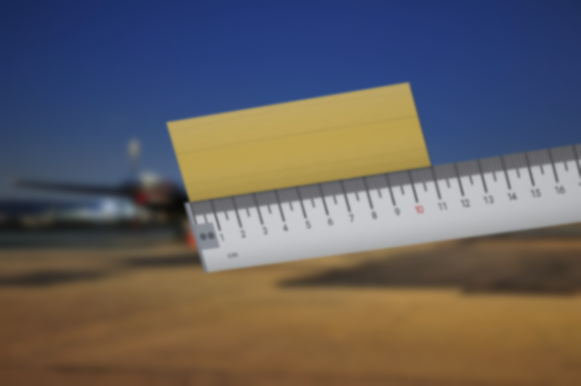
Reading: 11cm
